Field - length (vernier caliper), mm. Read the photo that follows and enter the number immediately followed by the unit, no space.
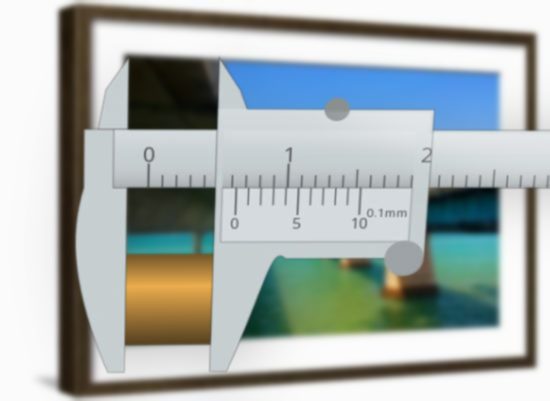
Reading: 6.3mm
